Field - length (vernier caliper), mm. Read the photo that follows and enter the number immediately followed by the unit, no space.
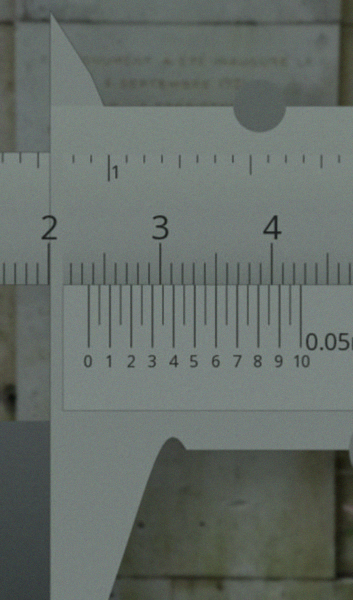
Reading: 23.6mm
